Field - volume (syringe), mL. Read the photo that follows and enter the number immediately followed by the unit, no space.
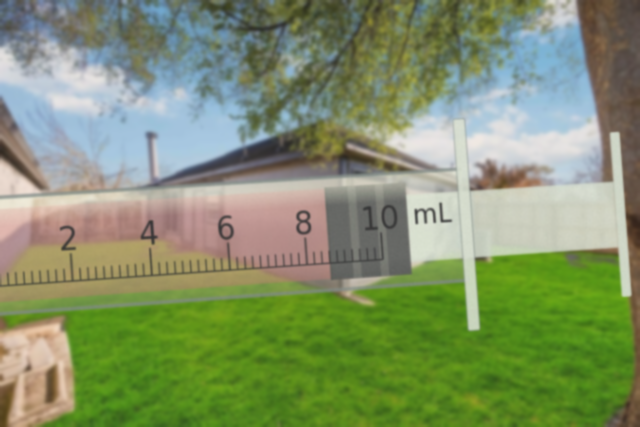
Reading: 8.6mL
